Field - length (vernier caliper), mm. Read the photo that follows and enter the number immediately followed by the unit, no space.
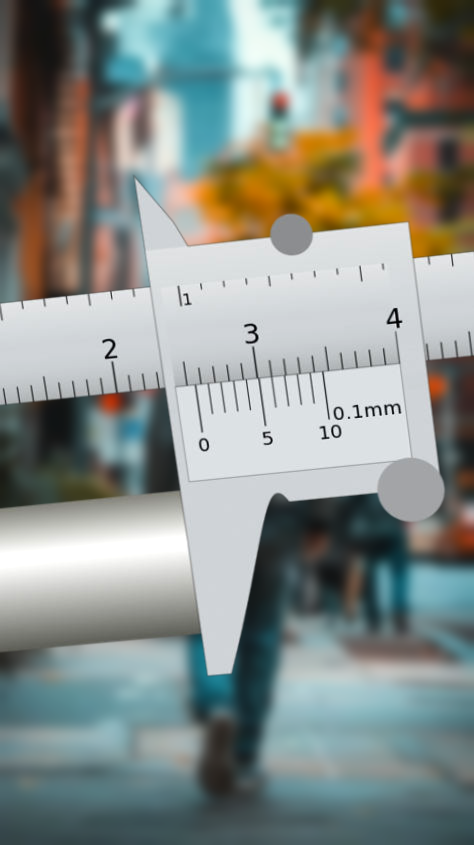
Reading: 25.6mm
